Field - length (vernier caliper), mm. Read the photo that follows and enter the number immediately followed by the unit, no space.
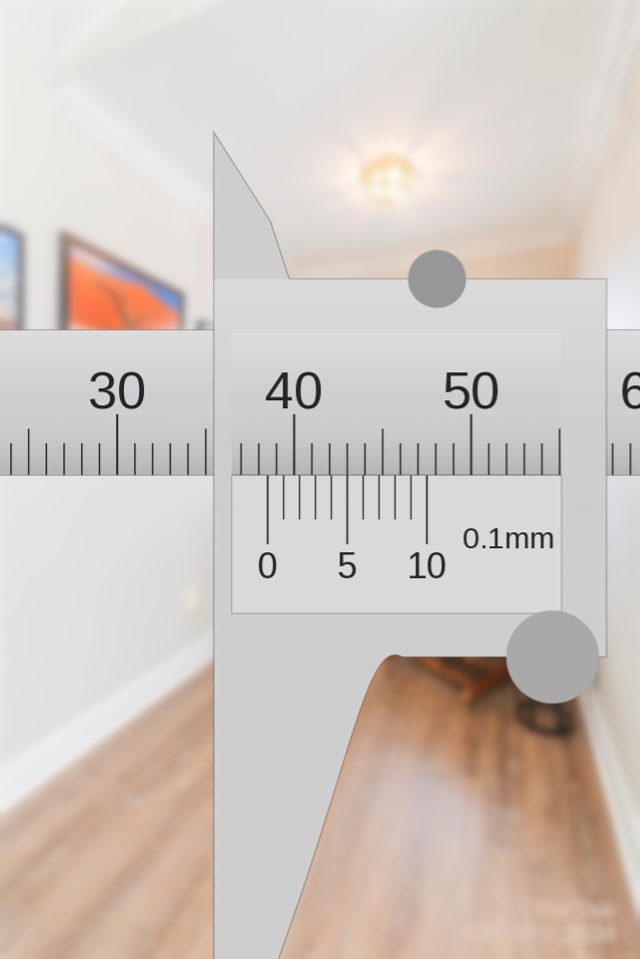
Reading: 38.5mm
